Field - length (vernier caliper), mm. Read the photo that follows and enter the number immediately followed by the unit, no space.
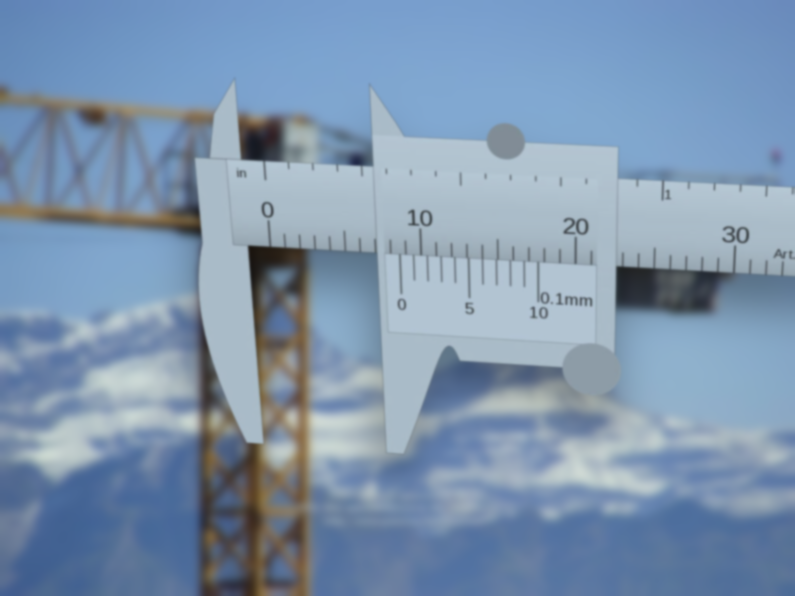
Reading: 8.6mm
